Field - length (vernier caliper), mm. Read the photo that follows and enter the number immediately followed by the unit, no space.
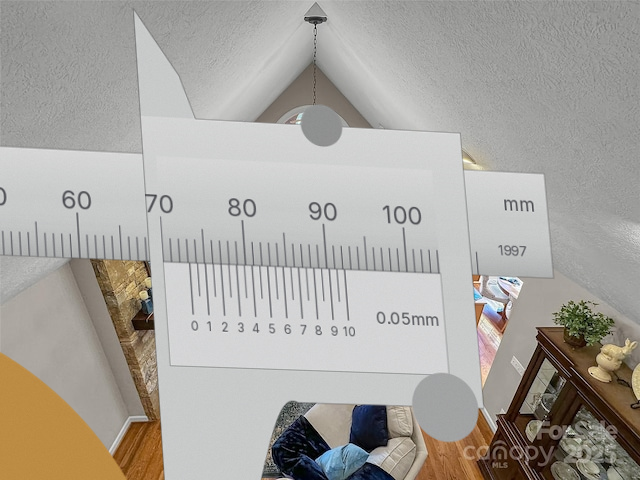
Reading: 73.2mm
